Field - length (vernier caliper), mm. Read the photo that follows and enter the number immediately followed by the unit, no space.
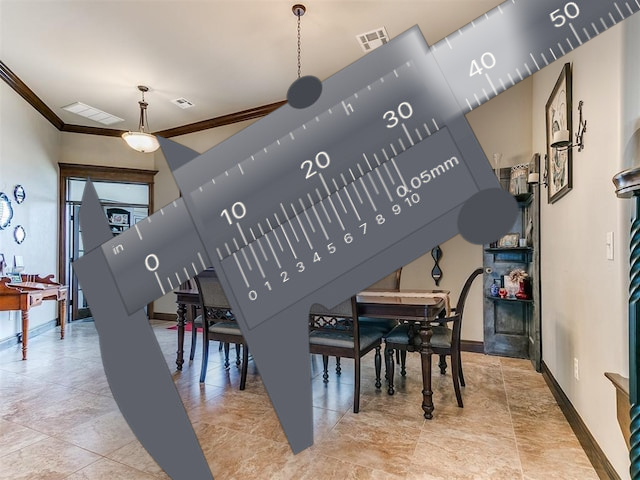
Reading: 8.4mm
